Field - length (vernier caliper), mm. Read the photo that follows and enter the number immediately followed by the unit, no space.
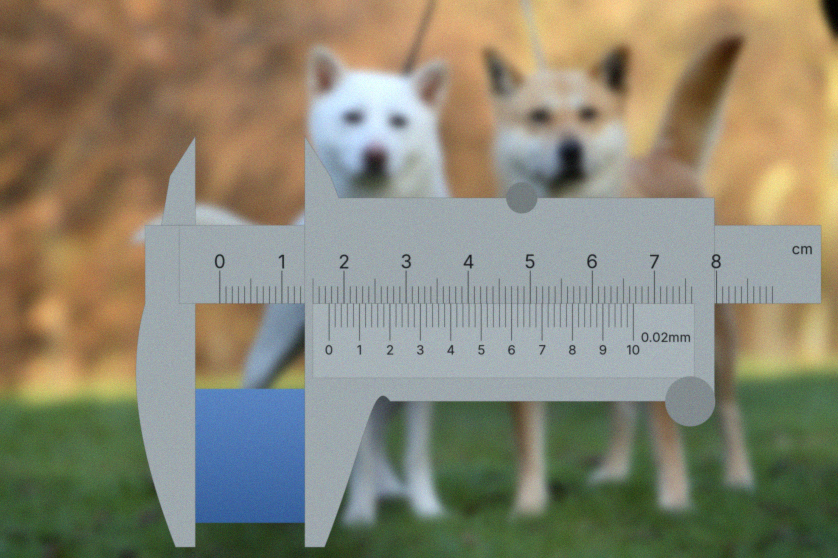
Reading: 17.6mm
